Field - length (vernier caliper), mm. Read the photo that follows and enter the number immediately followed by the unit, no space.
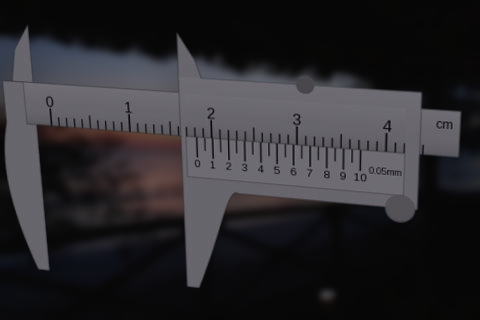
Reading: 18.2mm
